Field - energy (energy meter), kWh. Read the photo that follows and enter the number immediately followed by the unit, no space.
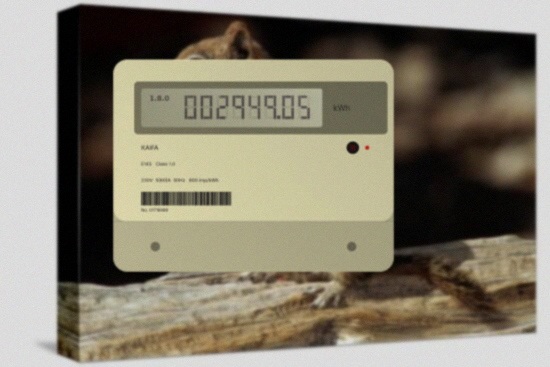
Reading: 2949.05kWh
